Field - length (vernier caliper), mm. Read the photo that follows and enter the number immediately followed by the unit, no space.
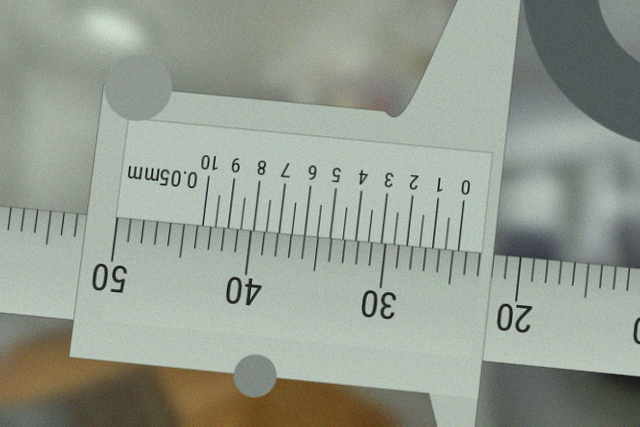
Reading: 24.6mm
